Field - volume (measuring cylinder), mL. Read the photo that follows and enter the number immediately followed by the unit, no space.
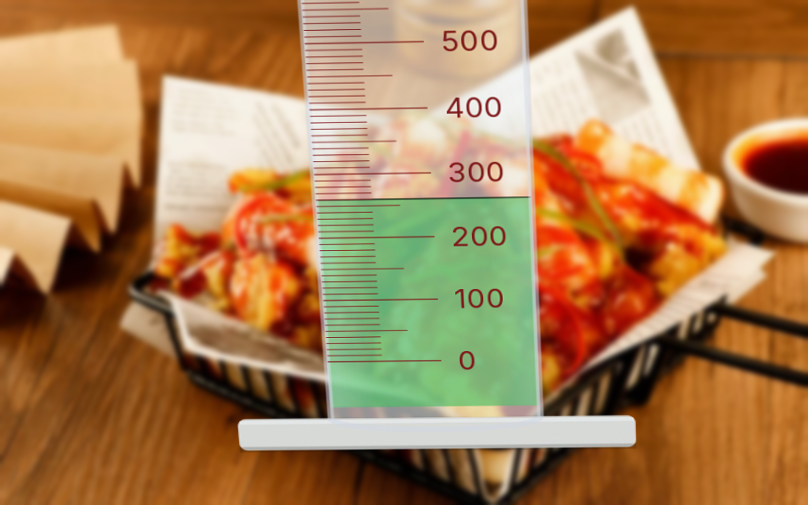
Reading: 260mL
